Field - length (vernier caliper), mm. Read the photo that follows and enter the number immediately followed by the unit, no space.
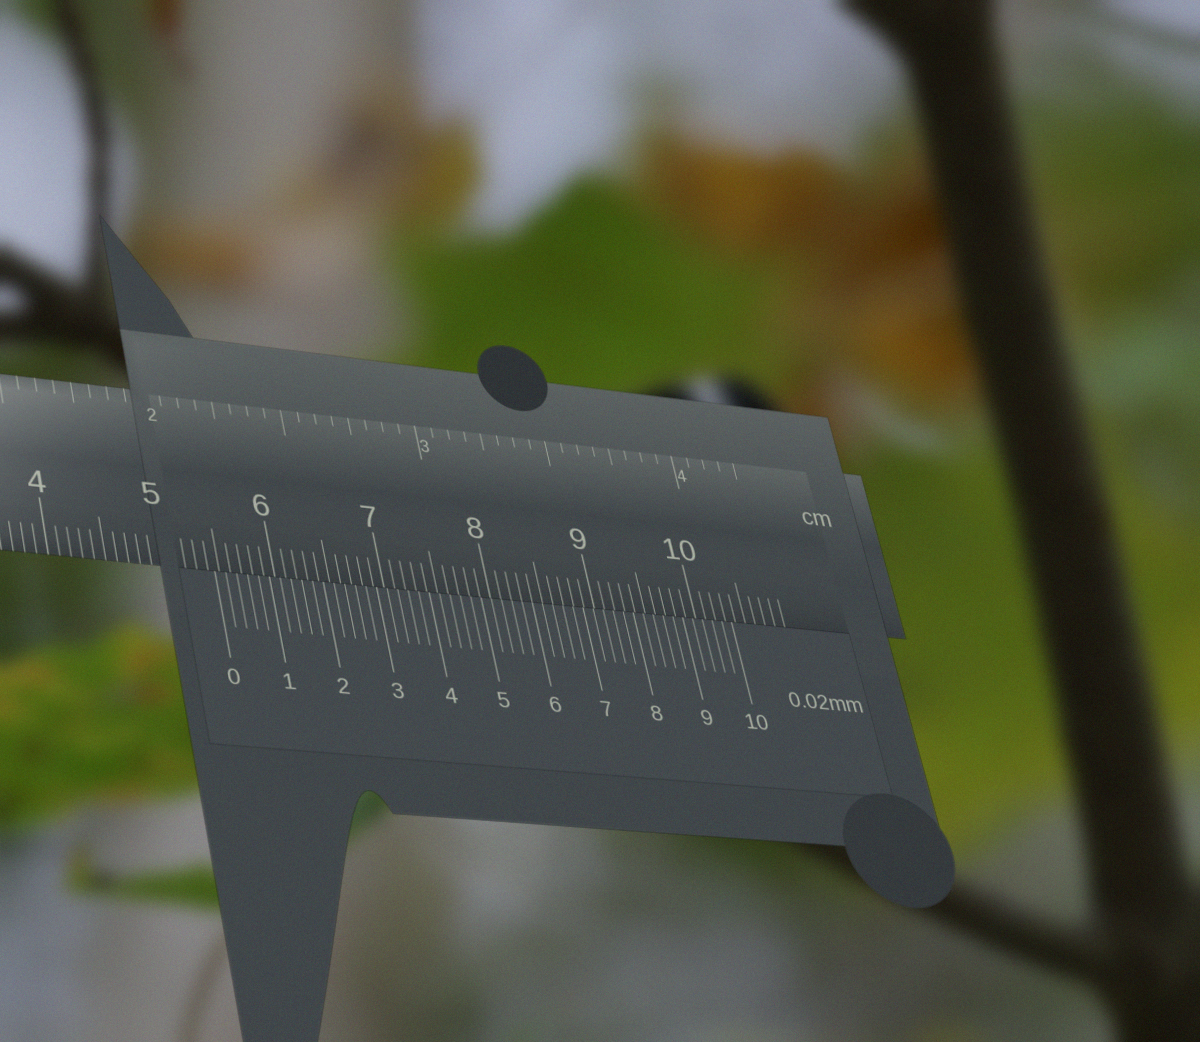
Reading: 54.6mm
